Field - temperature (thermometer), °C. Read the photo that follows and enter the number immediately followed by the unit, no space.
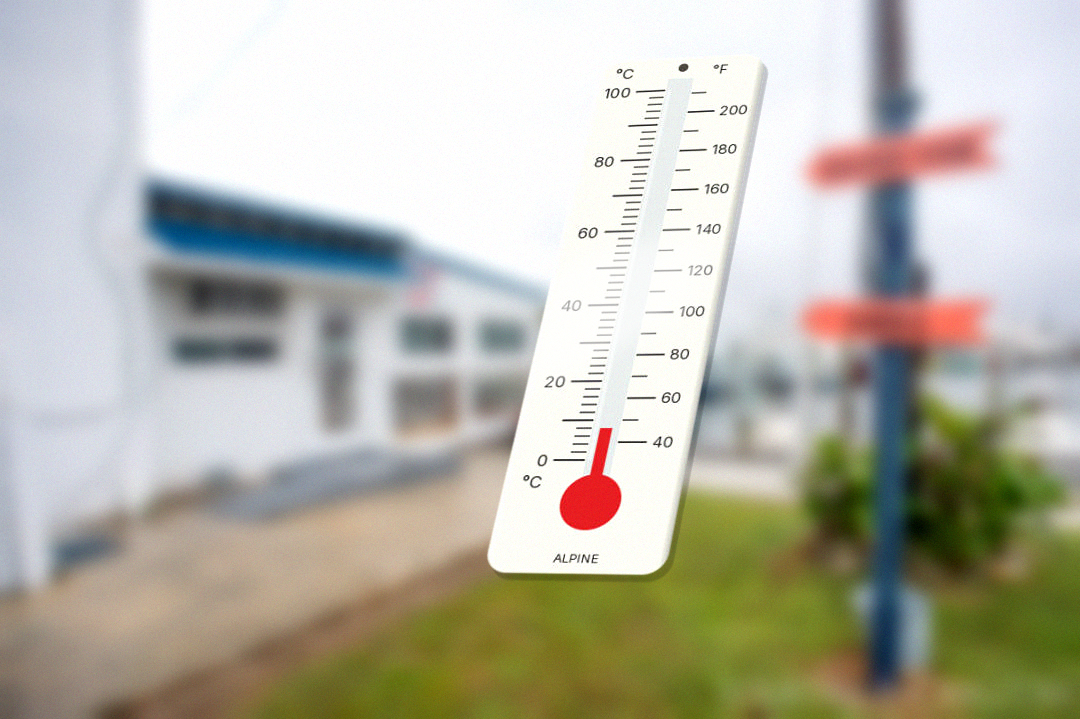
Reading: 8°C
